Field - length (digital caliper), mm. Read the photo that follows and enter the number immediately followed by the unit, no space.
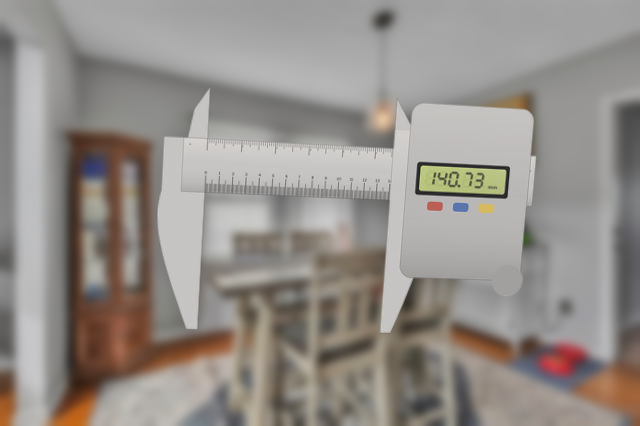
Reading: 140.73mm
